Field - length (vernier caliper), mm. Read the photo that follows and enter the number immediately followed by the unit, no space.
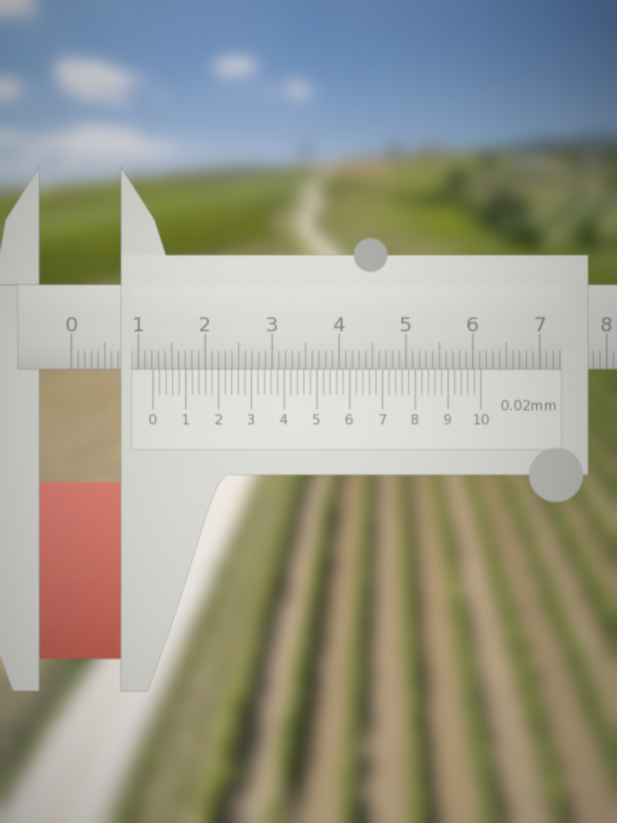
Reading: 12.2mm
